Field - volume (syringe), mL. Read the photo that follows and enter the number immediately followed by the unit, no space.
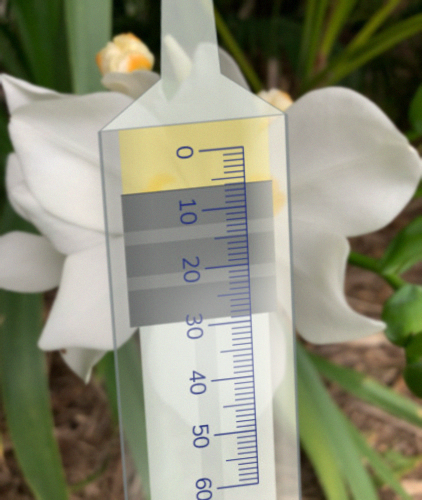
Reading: 6mL
